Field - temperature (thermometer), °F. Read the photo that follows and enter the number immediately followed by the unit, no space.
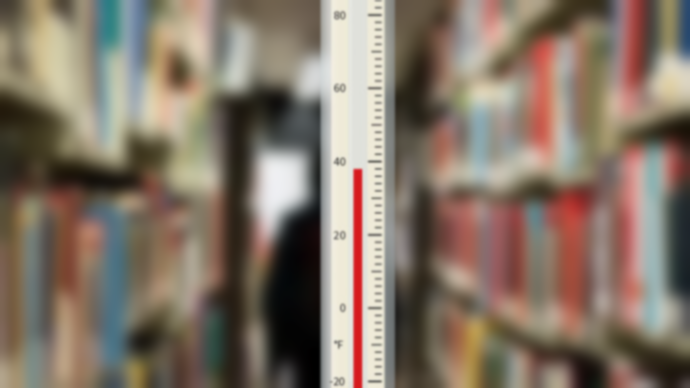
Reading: 38°F
